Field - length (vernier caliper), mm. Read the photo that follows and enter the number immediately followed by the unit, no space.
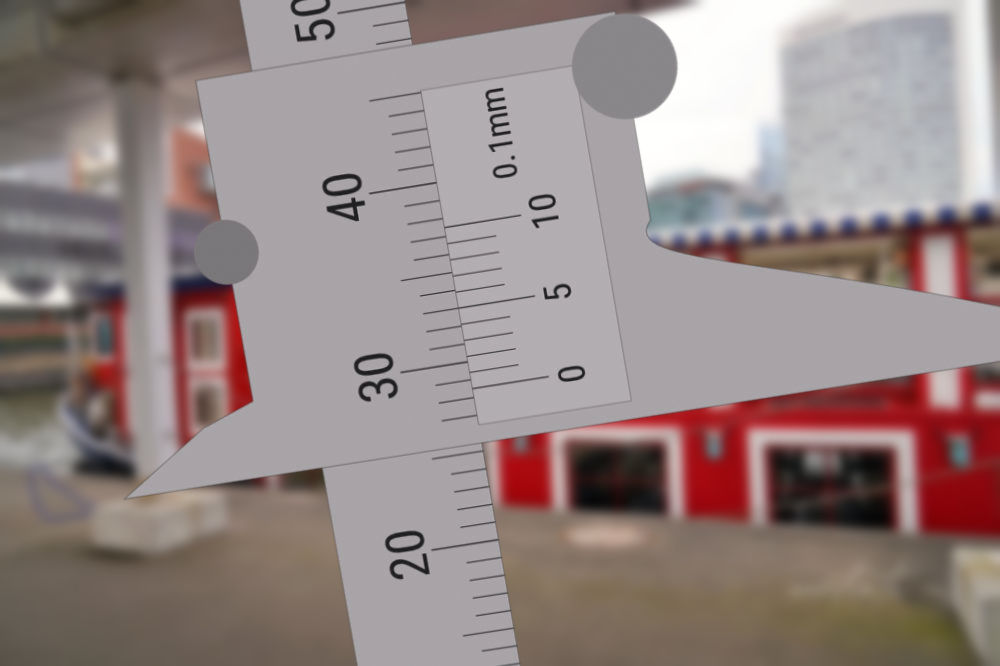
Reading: 28.5mm
